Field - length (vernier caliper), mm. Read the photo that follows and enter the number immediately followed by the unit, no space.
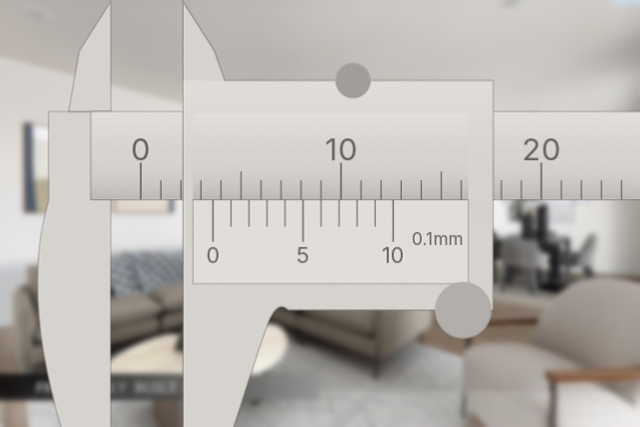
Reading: 3.6mm
